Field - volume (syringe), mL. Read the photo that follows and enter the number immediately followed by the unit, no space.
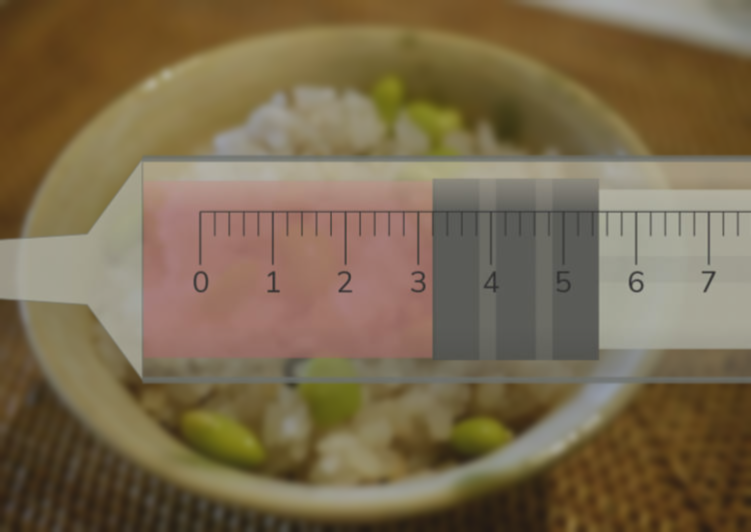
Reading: 3.2mL
